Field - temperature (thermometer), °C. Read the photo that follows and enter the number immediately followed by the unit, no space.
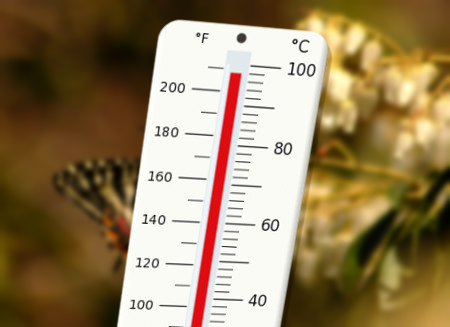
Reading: 98°C
